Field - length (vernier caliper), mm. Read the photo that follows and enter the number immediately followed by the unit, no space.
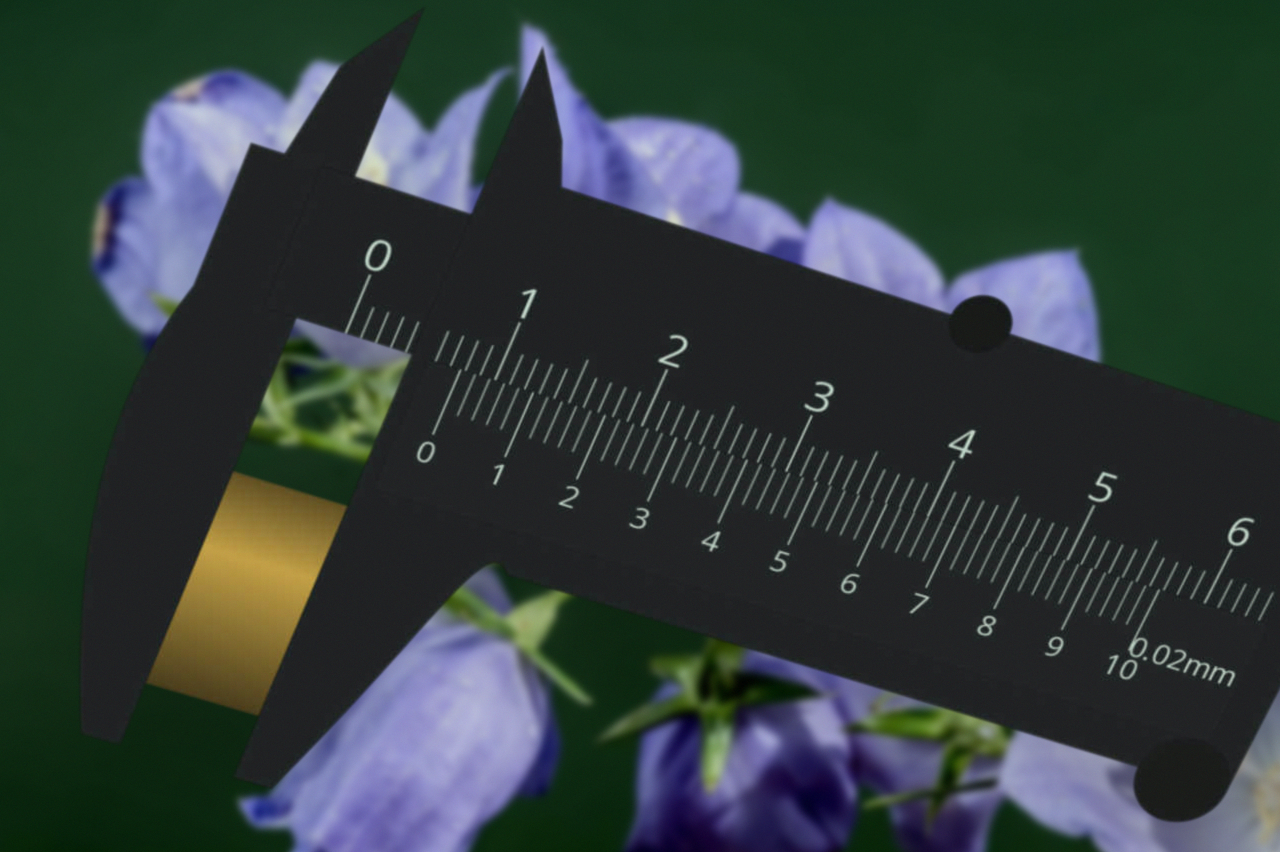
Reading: 7.7mm
